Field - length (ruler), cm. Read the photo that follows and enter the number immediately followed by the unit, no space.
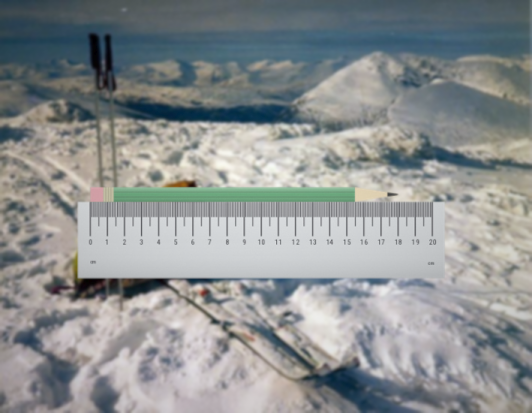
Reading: 18cm
